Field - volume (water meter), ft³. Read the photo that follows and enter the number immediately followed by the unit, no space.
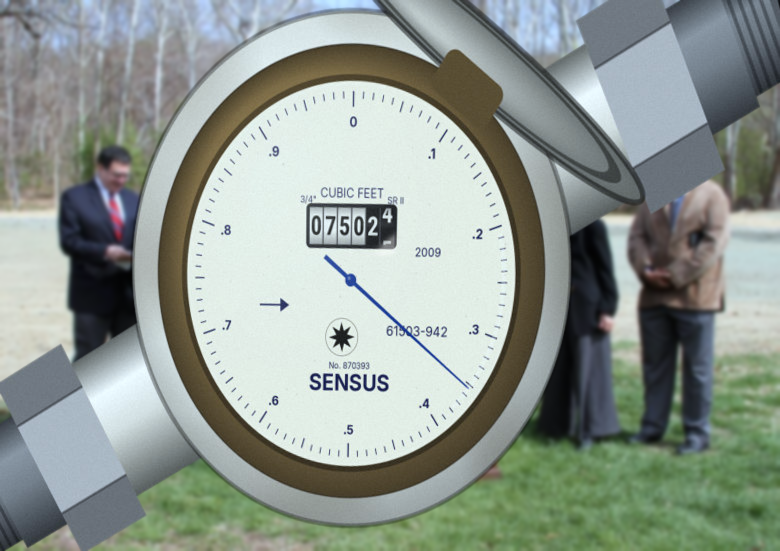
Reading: 75024.35ft³
